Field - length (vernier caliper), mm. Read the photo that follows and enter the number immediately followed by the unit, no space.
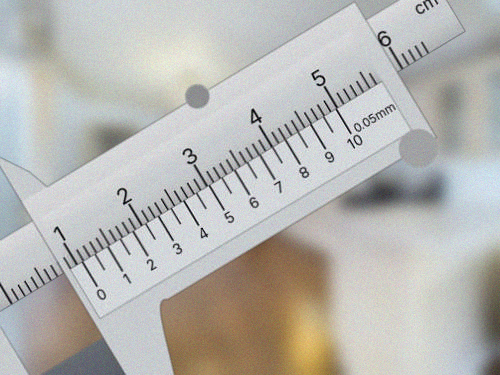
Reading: 10.8mm
